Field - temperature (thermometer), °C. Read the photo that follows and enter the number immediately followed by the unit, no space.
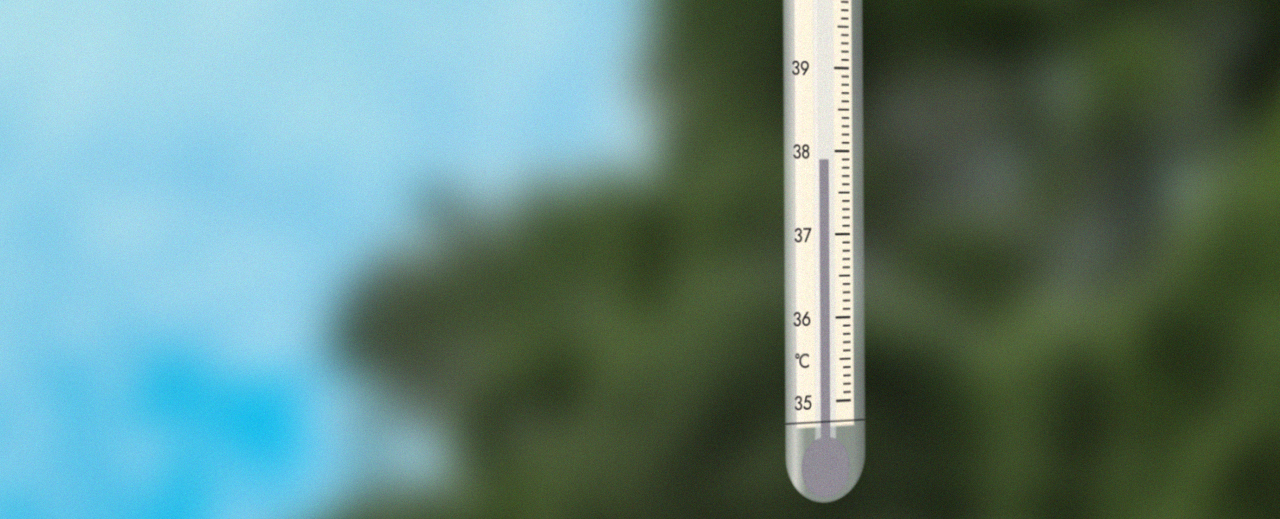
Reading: 37.9°C
